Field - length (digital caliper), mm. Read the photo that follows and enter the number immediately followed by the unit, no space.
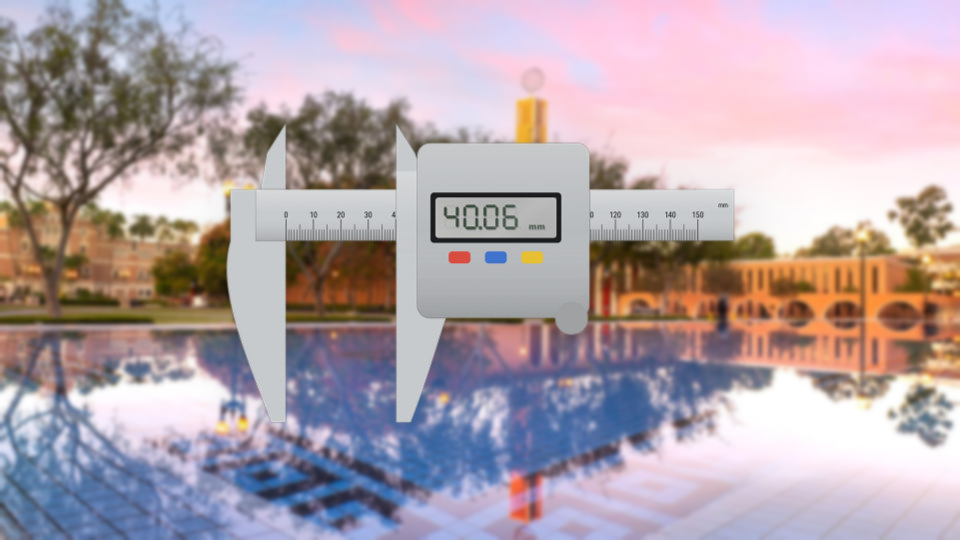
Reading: 40.06mm
